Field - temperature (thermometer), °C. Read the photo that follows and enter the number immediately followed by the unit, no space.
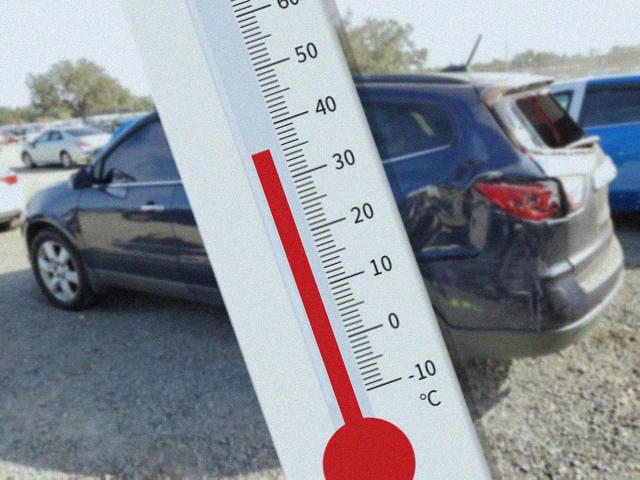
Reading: 36°C
